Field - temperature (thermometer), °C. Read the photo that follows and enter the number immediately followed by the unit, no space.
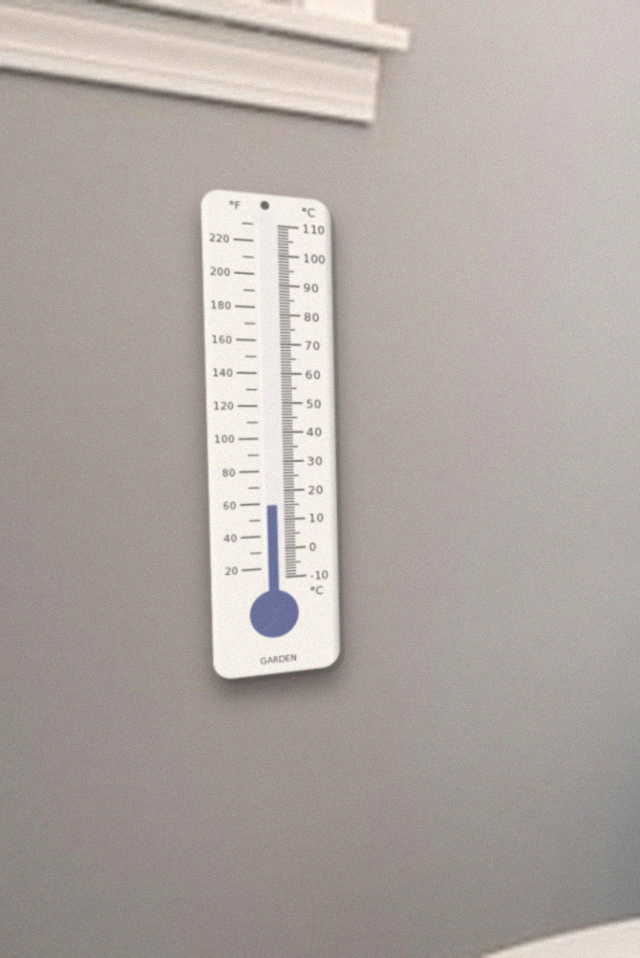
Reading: 15°C
